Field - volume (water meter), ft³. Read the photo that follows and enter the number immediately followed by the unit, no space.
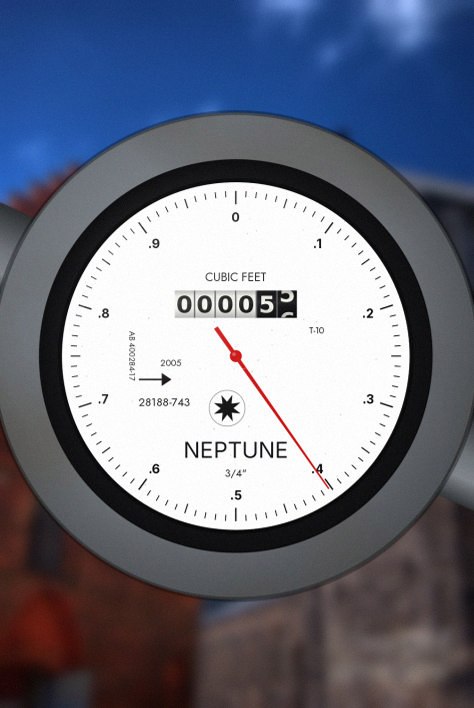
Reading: 55.40ft³
